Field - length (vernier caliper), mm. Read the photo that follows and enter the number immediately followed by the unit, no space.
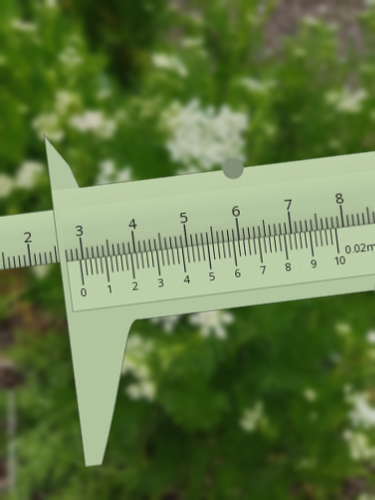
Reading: 29.5mm
